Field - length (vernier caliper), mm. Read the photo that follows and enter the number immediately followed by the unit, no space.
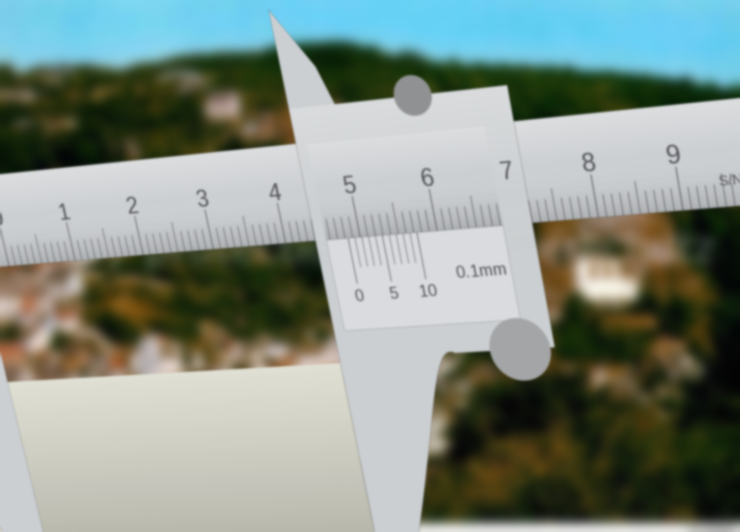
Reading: 48.4mm
